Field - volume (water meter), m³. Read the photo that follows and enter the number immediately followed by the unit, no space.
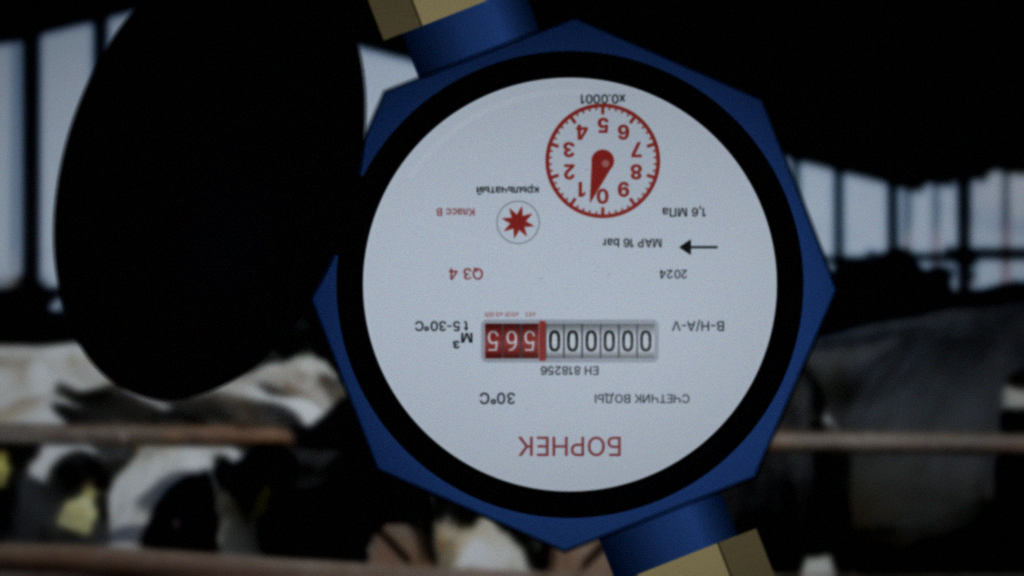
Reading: 0.5650m³
